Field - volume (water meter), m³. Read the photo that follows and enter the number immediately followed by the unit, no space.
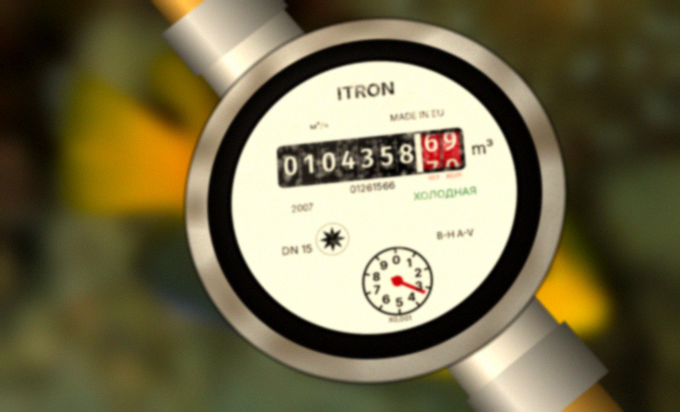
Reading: 104358.693m³
